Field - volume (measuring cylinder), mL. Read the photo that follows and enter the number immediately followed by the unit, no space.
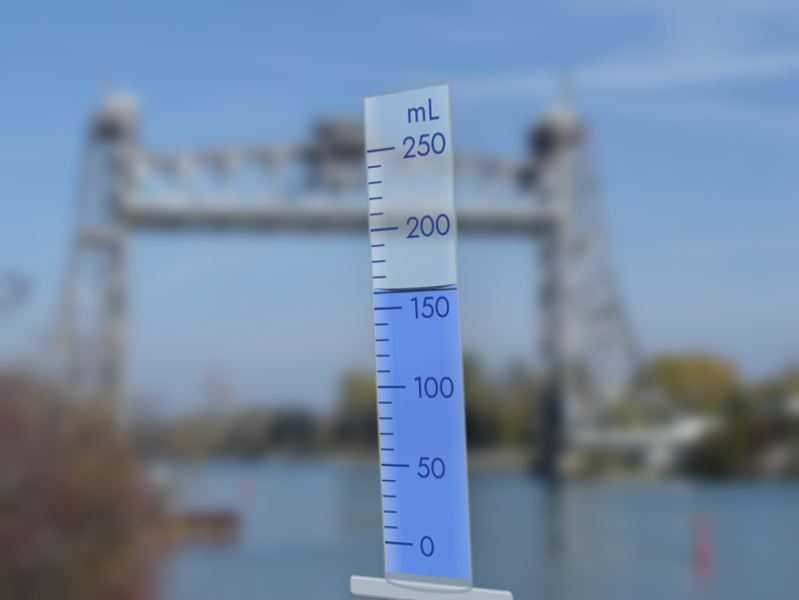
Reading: 160mL
